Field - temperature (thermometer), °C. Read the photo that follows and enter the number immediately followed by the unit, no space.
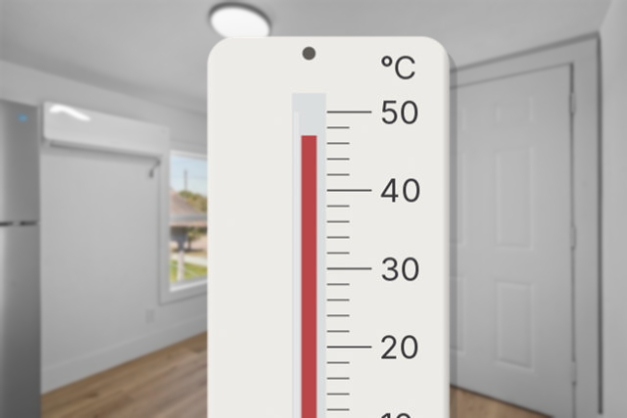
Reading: 47°C
